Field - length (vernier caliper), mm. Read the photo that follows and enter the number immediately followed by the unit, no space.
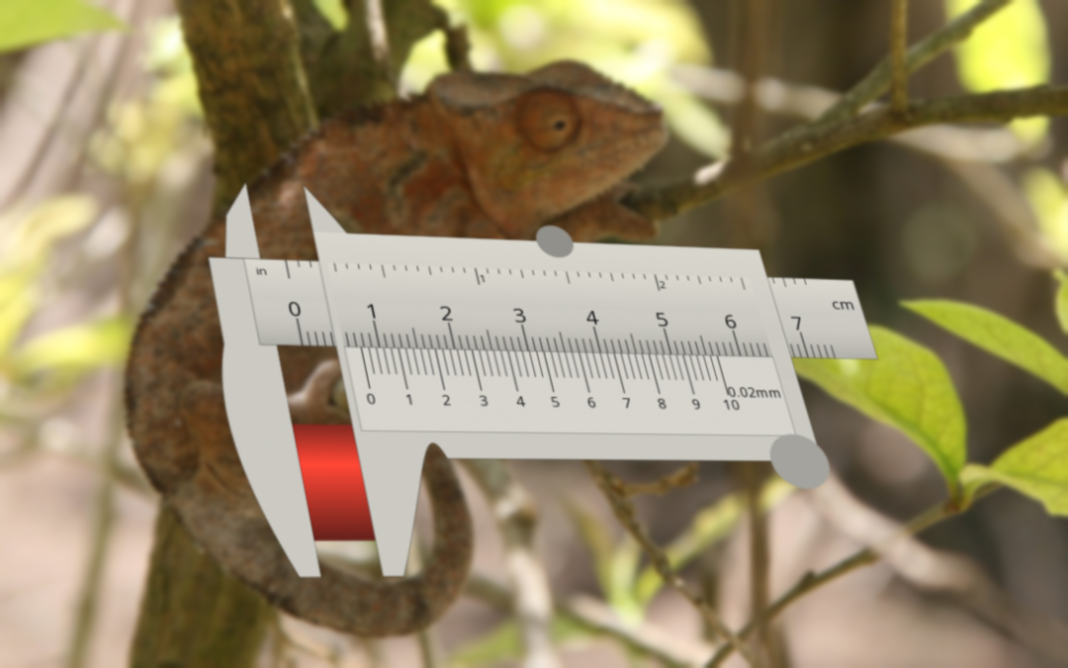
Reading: 7.6mm
